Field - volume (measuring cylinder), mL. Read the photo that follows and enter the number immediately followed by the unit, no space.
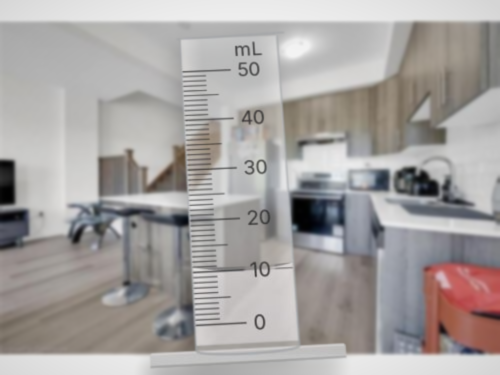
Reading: 10mL
